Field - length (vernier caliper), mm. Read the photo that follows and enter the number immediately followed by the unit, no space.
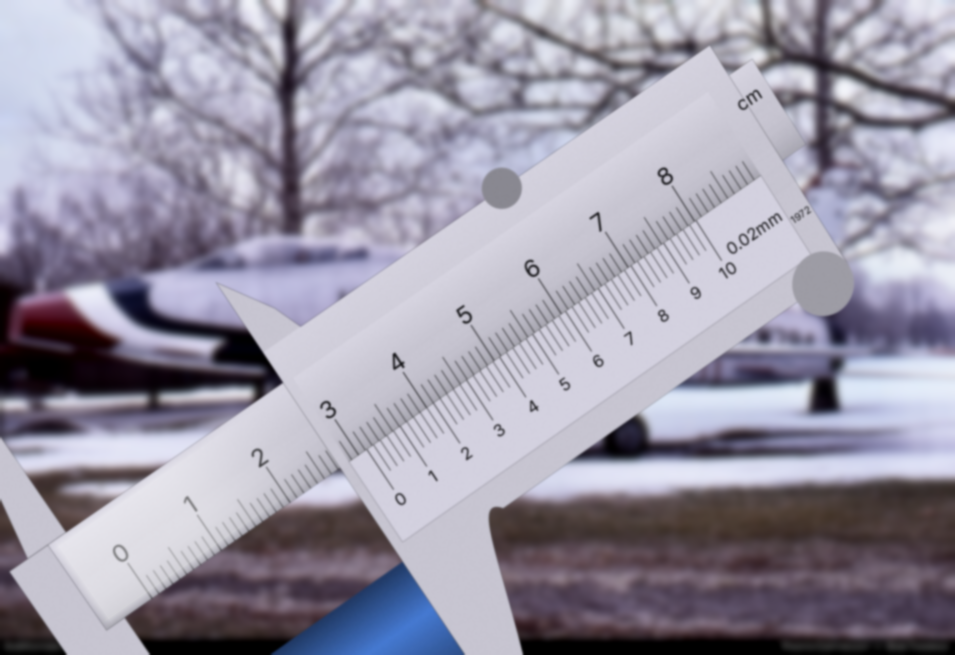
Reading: 31.2mm
